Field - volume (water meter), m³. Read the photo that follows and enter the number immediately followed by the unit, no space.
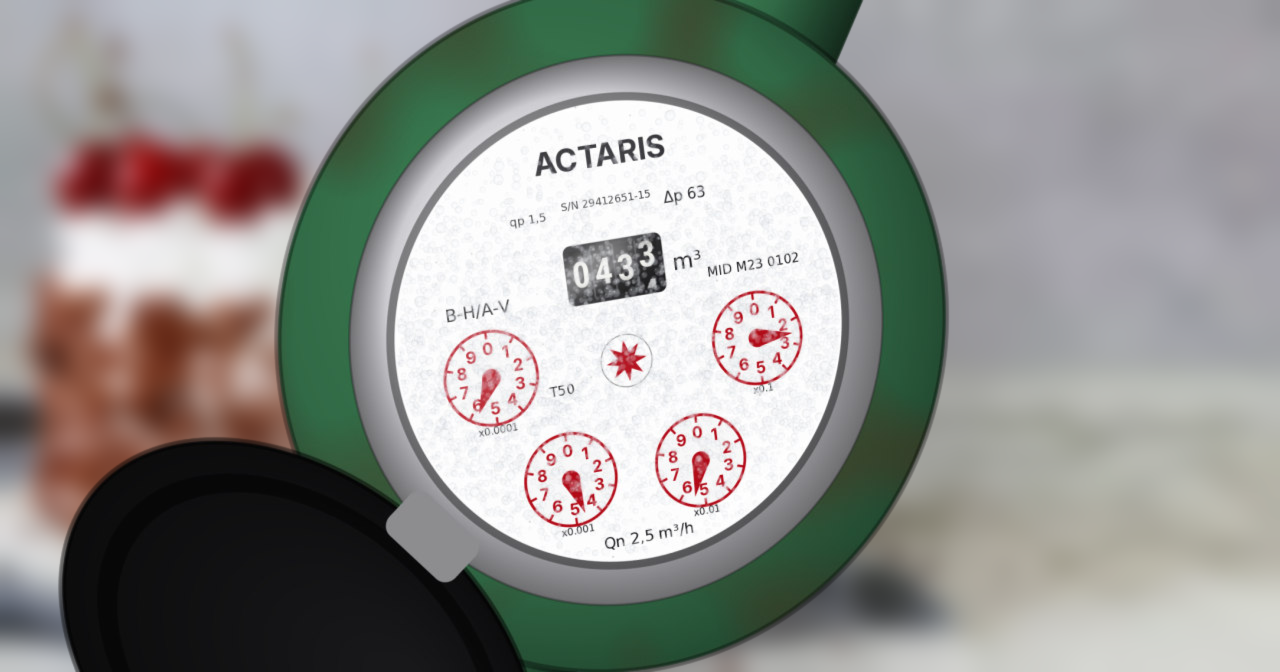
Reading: 433.2545m³
